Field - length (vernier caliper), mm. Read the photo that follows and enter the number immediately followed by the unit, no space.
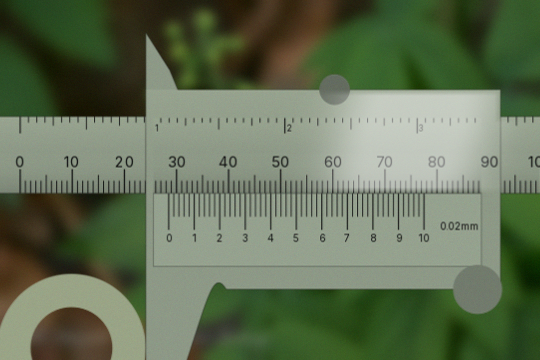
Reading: 28.5mm
